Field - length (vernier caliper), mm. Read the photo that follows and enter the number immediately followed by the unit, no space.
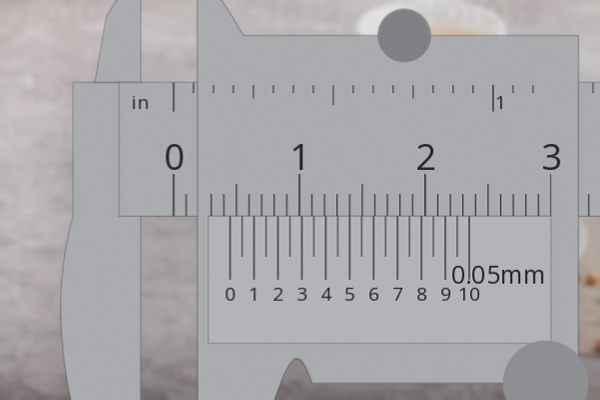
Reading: 4.5mm
